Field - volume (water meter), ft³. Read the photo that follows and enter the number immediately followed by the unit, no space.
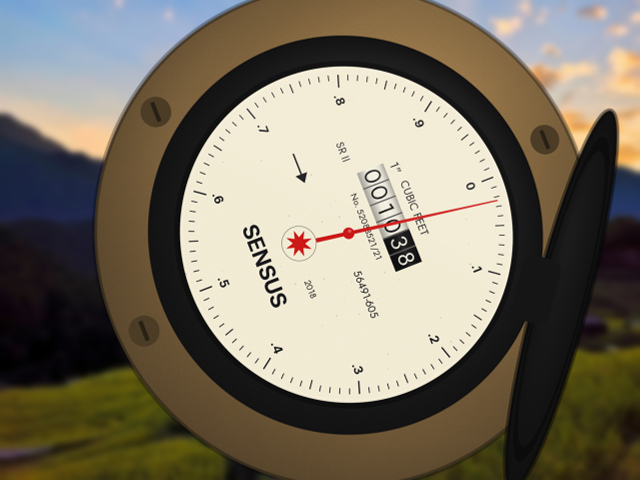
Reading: 1038.02ft³
